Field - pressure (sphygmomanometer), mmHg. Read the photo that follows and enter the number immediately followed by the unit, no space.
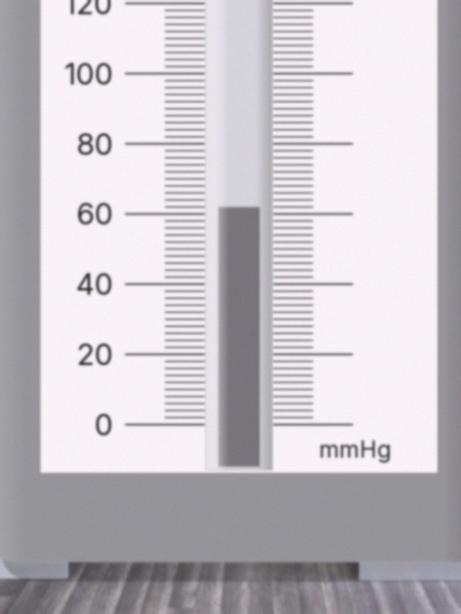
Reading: 62mmHg
